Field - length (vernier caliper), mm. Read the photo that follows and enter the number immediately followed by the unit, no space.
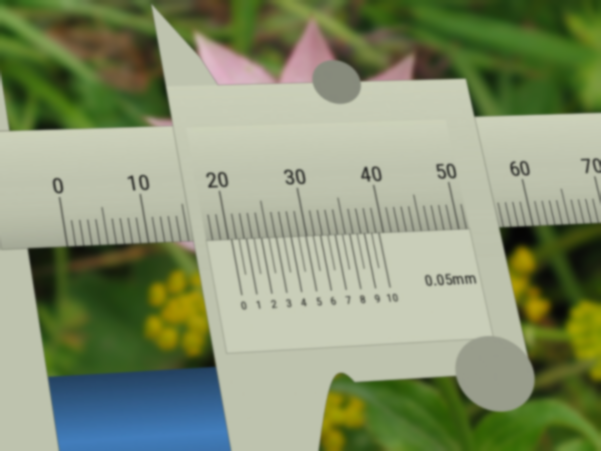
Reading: 20.4mm
